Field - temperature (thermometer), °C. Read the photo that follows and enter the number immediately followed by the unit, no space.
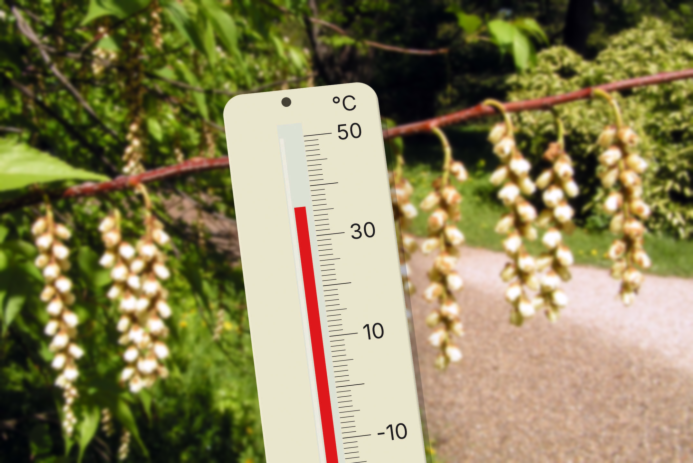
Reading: 36°C
